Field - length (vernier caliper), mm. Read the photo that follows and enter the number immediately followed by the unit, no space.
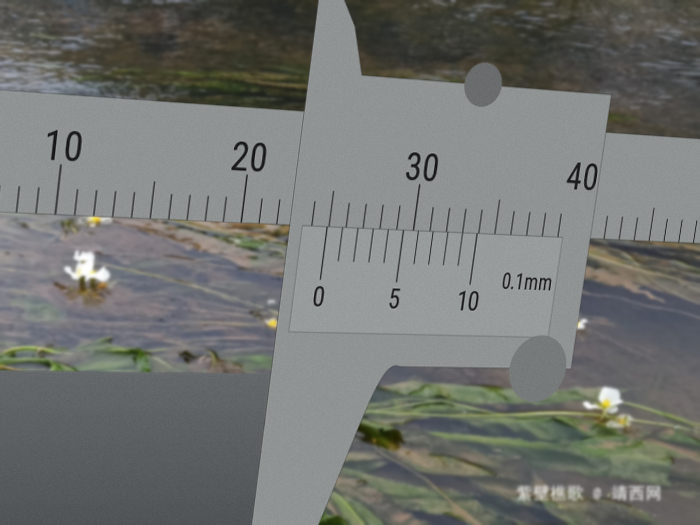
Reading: 24.9mm
